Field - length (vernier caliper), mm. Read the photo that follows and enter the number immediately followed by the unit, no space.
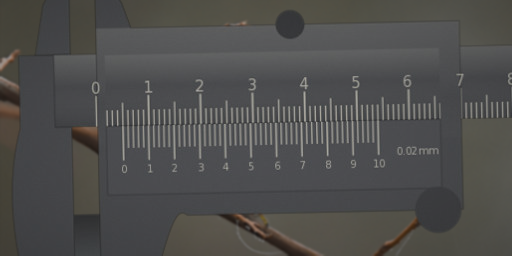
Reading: 5.0mm
